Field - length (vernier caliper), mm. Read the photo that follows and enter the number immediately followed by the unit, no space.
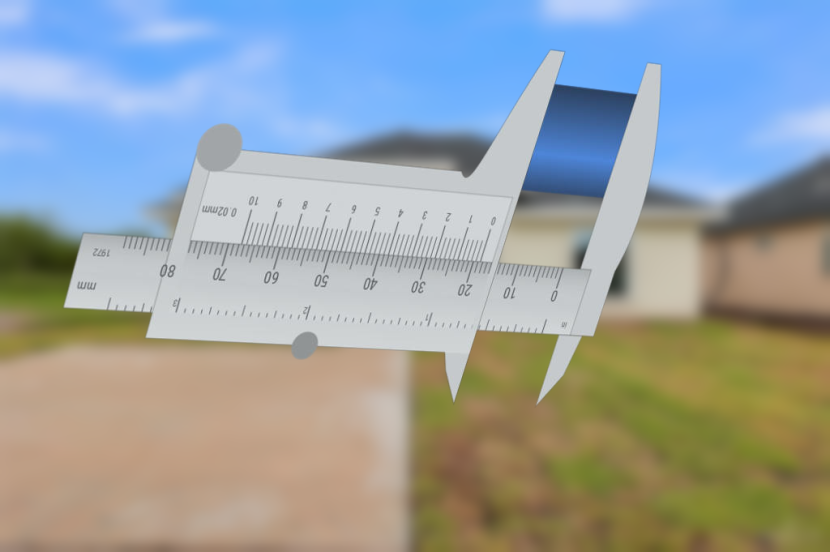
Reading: 18.5mm
